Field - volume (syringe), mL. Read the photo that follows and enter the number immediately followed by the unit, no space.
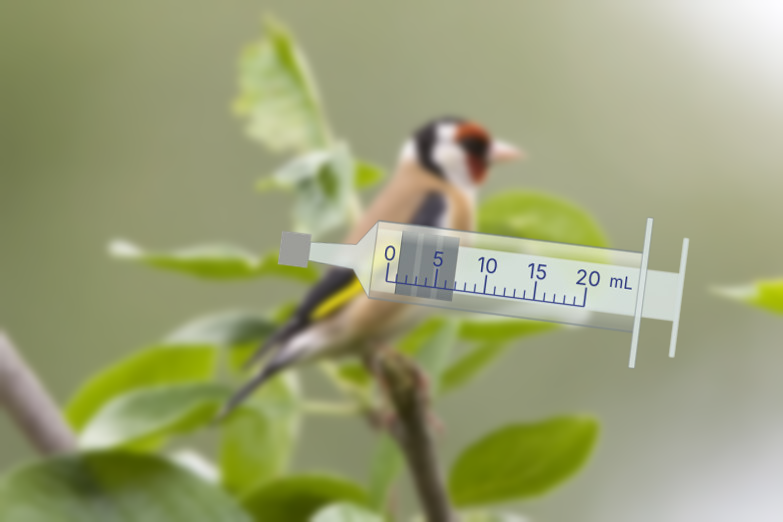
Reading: 1mL
